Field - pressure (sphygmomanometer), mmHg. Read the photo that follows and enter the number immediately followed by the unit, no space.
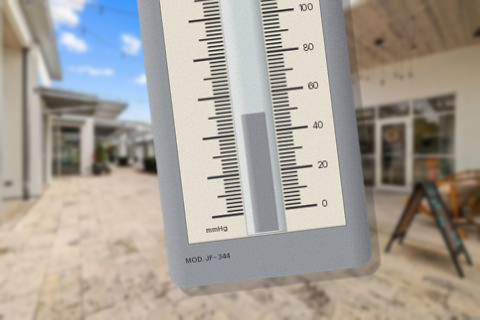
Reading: 50mmHg
